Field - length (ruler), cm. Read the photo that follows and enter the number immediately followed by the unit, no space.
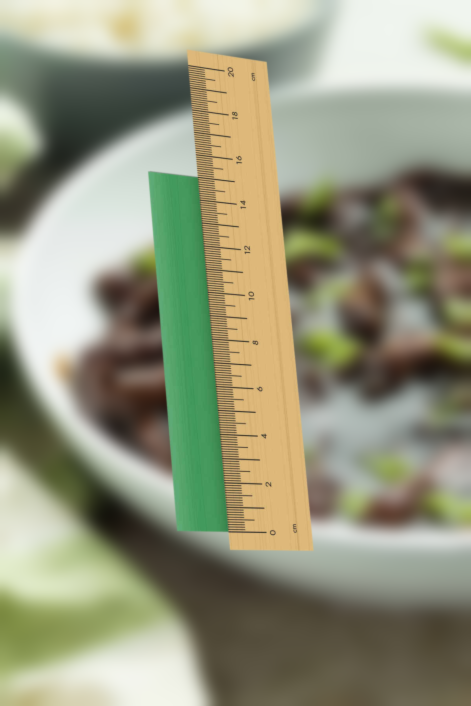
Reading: 15cm
